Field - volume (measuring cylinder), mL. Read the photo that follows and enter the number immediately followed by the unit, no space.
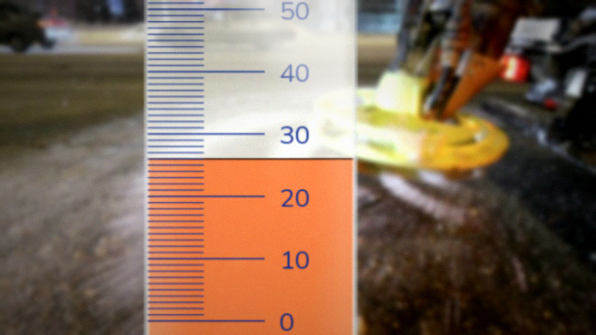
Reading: 26mL
